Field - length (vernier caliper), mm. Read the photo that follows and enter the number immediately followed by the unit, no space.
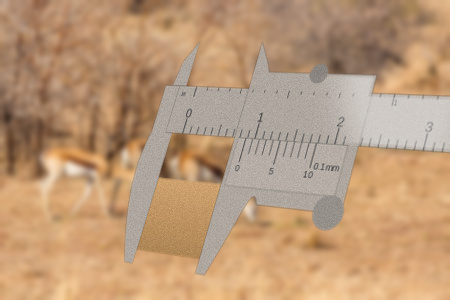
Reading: 8.8mm
